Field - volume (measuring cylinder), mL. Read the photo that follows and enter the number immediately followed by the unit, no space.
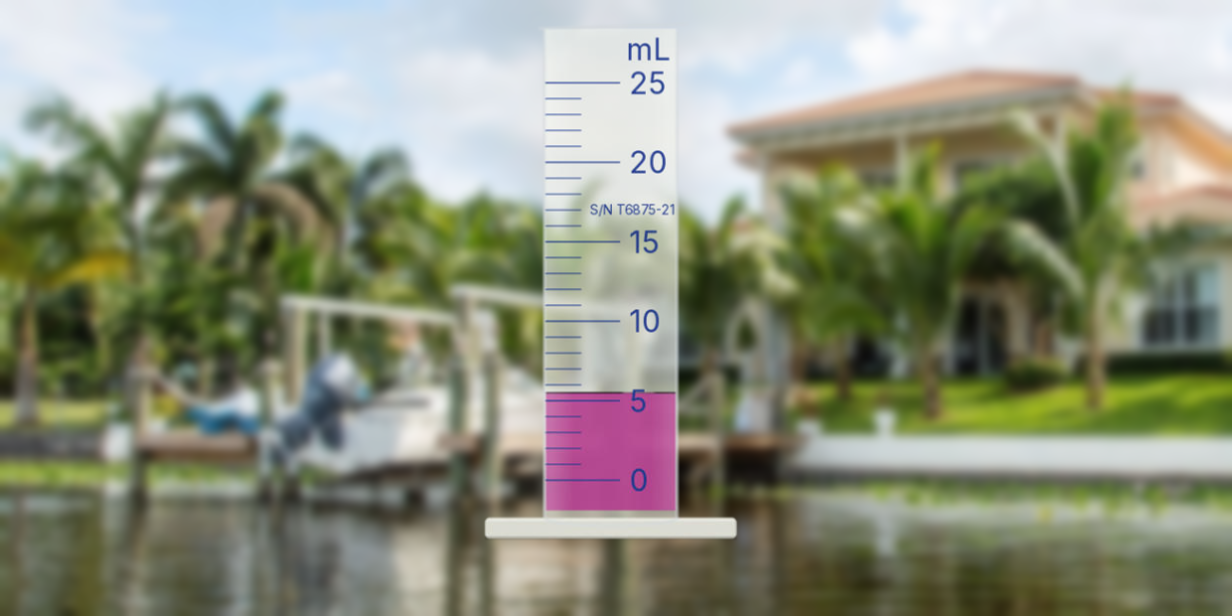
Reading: 5.5mL
